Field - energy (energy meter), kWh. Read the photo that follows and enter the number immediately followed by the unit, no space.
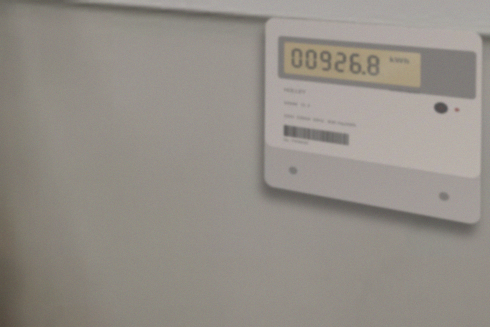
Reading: 926.8kWh
